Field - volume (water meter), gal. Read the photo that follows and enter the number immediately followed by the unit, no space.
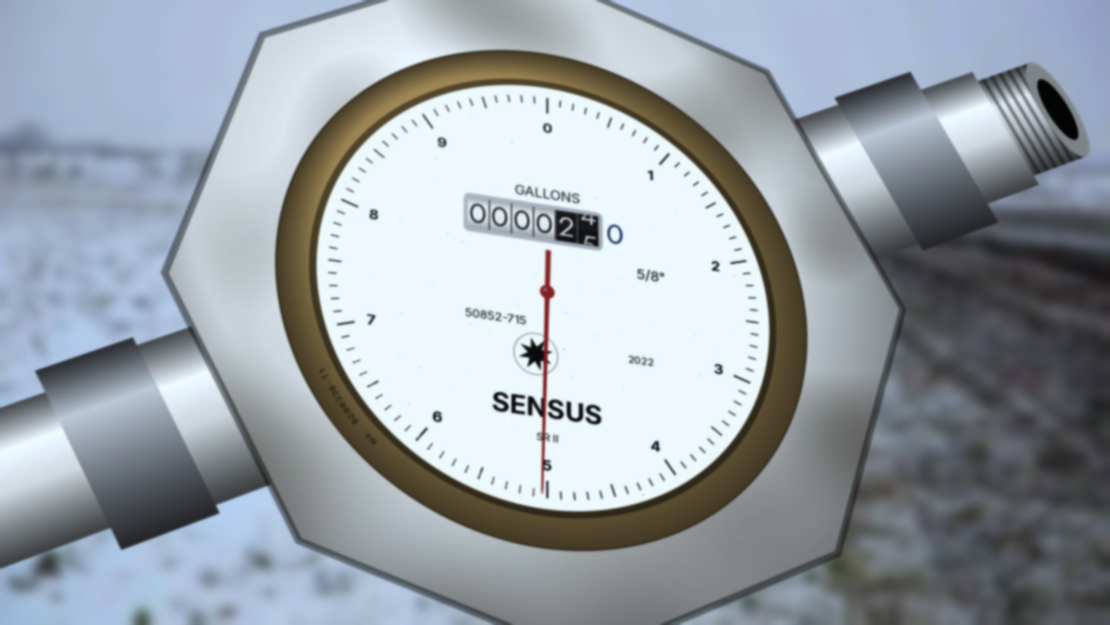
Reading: 245.0gal
